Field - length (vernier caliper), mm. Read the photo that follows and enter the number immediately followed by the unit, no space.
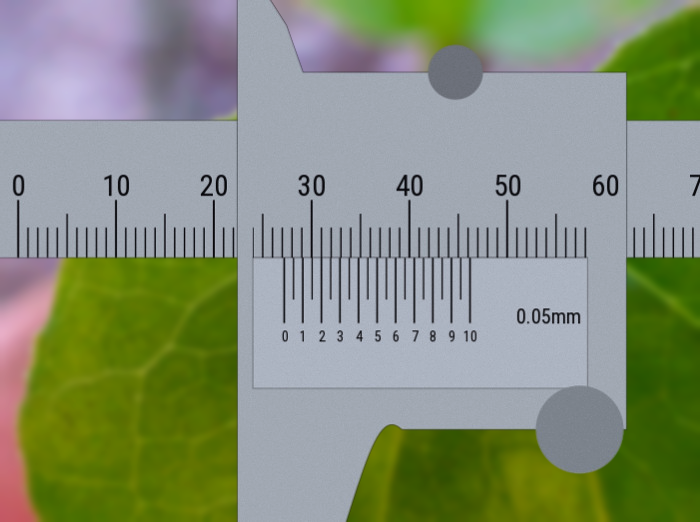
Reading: 27.2mm
